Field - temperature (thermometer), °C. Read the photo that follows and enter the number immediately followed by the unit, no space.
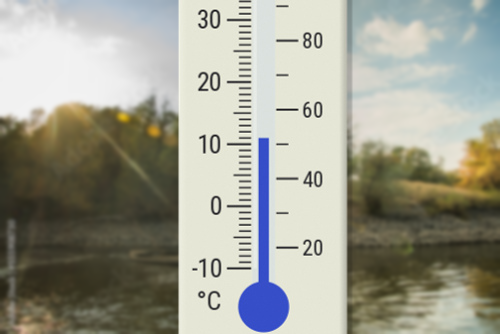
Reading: 11°C
